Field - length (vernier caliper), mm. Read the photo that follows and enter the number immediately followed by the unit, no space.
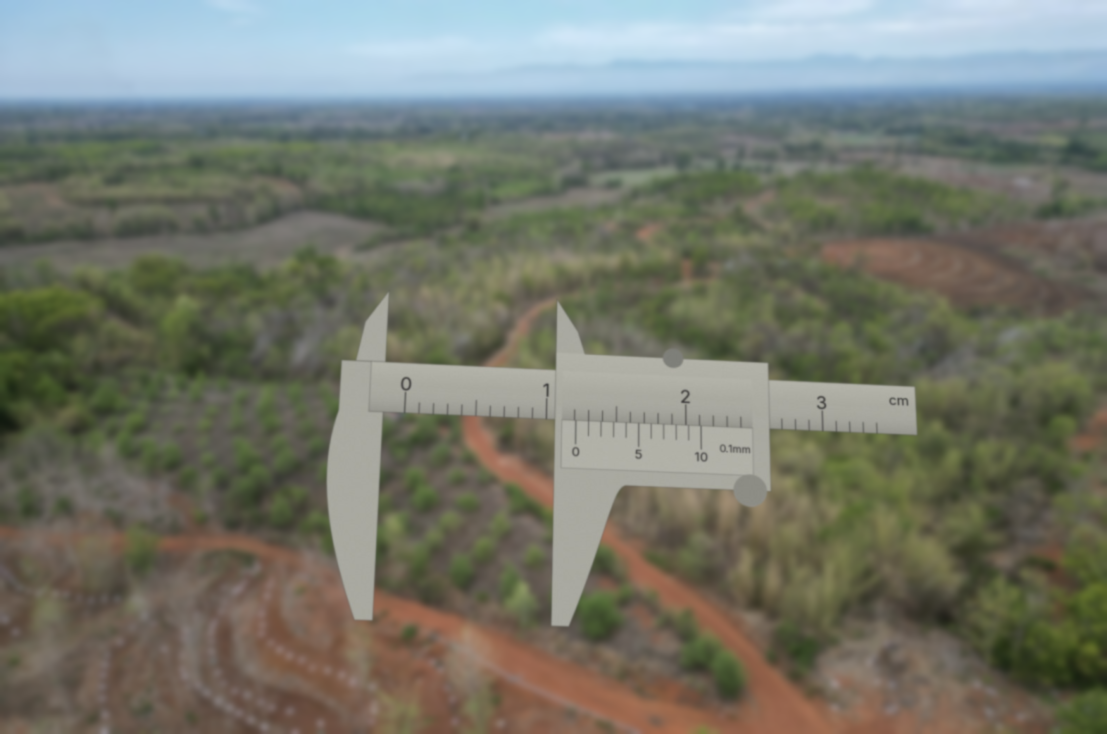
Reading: 12.1mm
